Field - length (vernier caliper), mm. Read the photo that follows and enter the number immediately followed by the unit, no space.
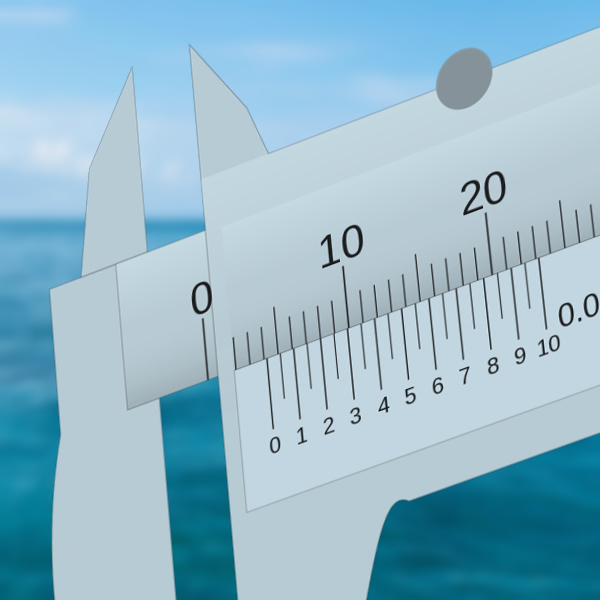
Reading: 4.2mm
